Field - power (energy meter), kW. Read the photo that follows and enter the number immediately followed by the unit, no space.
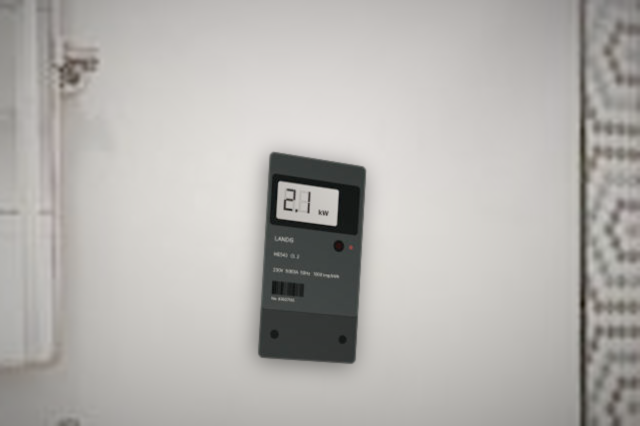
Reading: 2.1kW
